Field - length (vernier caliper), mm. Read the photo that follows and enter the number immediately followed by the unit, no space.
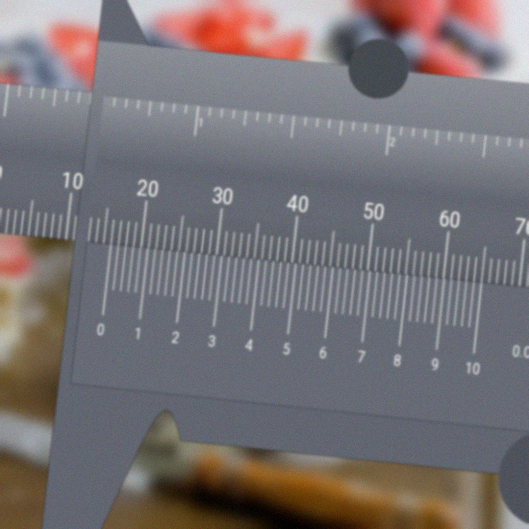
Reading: 16.0mm
